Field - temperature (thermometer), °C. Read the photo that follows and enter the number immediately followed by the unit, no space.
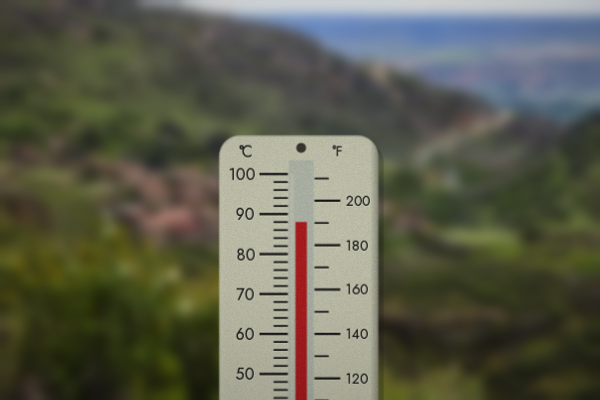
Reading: 88°C
